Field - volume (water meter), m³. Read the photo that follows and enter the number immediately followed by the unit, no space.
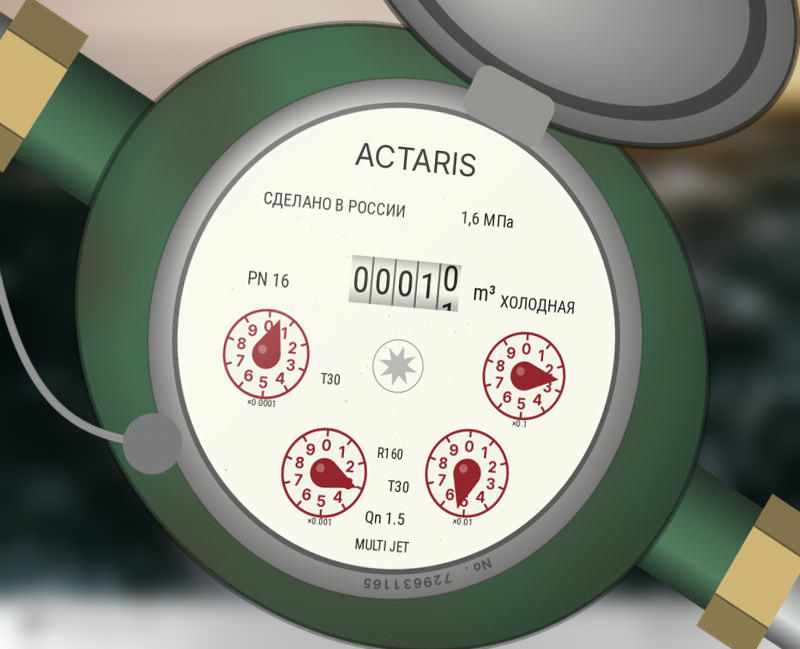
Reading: 10.2530m³
